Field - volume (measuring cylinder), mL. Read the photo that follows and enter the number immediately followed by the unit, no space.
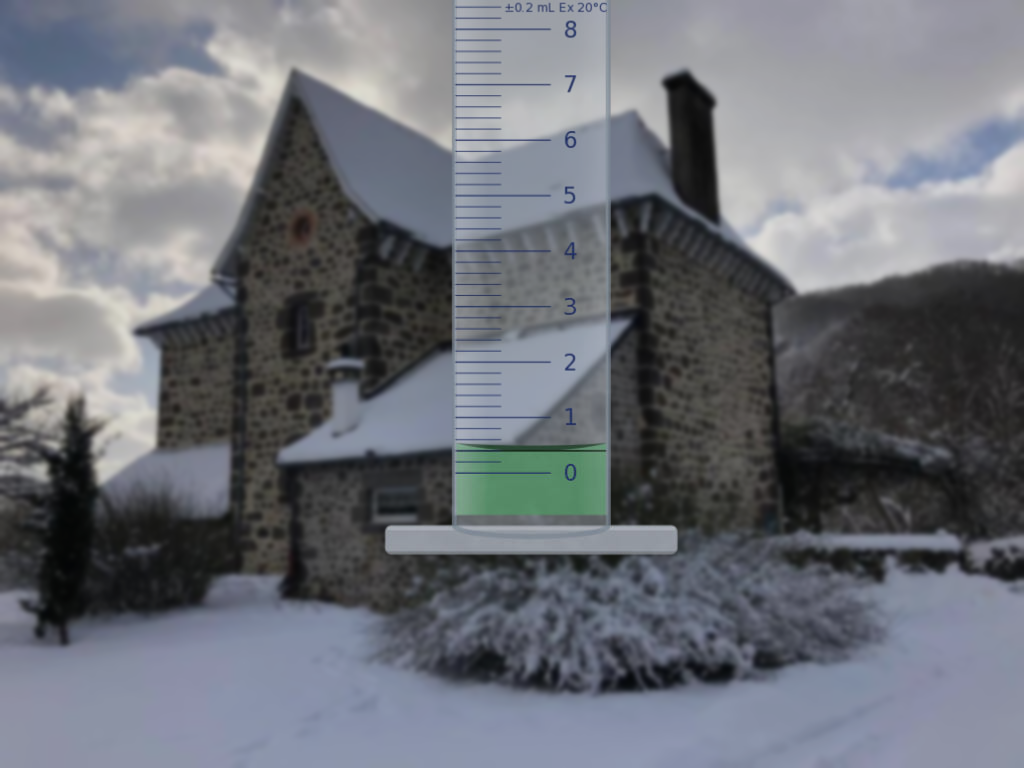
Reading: 0.4mL
